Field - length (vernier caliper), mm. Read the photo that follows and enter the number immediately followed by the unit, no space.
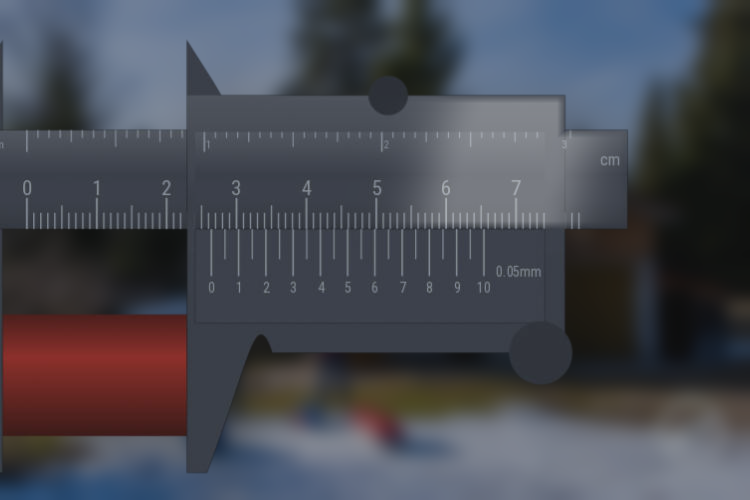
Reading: 26.4mm
